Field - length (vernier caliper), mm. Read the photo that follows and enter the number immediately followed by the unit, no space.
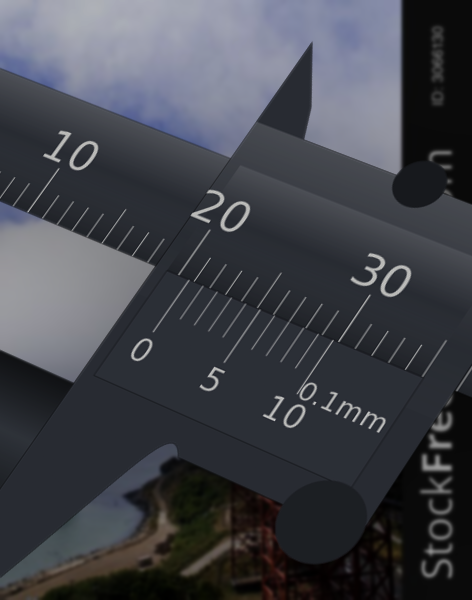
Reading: 20.7mm
